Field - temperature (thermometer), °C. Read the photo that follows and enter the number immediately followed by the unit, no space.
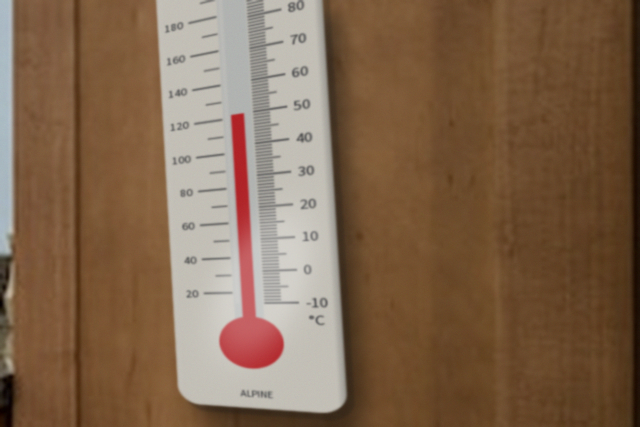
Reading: 50°C
